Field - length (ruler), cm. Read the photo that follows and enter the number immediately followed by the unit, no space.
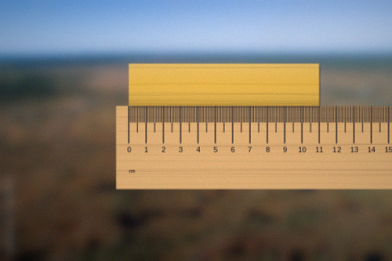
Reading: 11cm
